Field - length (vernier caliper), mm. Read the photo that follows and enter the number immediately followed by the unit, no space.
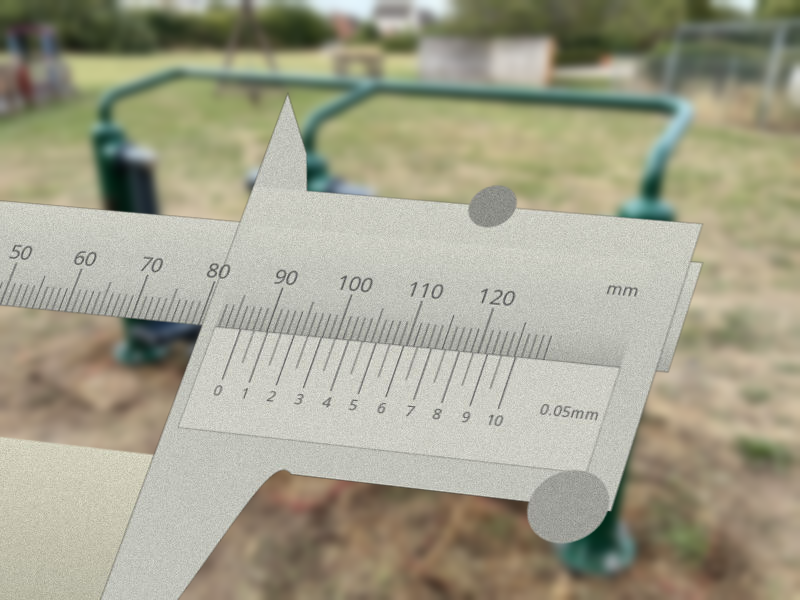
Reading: 86.2mm
